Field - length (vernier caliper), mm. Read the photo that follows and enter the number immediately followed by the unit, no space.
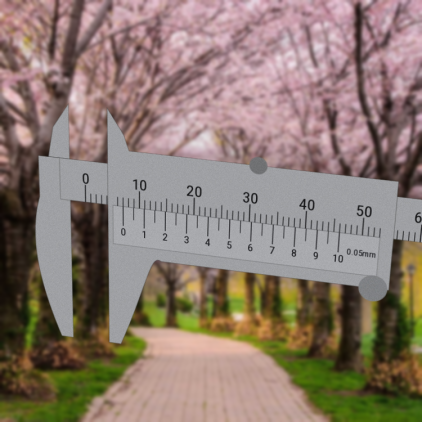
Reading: 7.0mm
